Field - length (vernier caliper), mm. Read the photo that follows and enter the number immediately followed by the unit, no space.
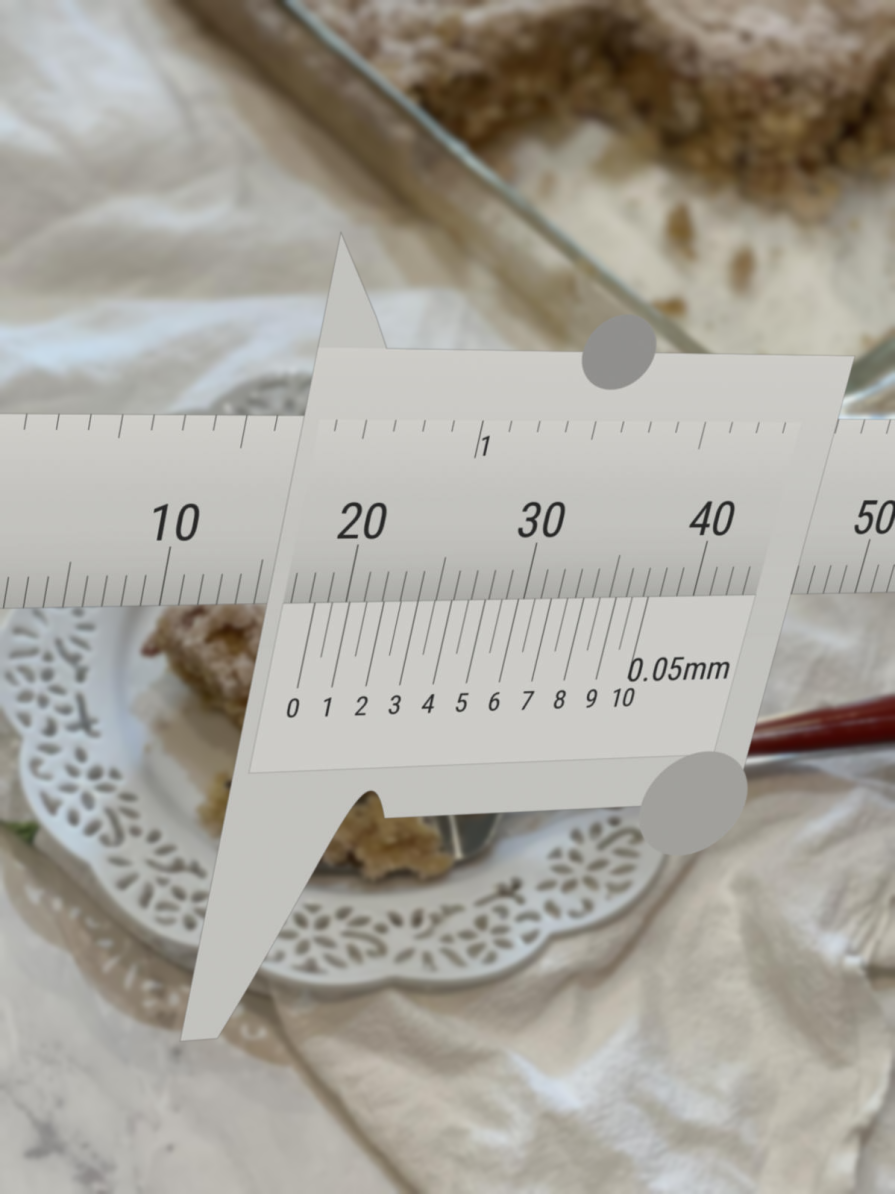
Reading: 18.3mm
